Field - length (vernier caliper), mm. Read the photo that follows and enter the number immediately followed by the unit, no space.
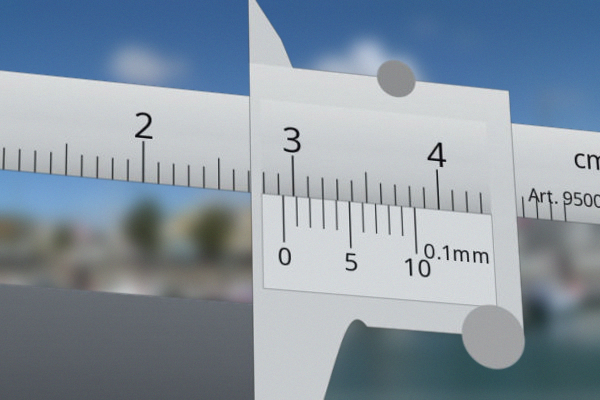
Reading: 29.3mm
